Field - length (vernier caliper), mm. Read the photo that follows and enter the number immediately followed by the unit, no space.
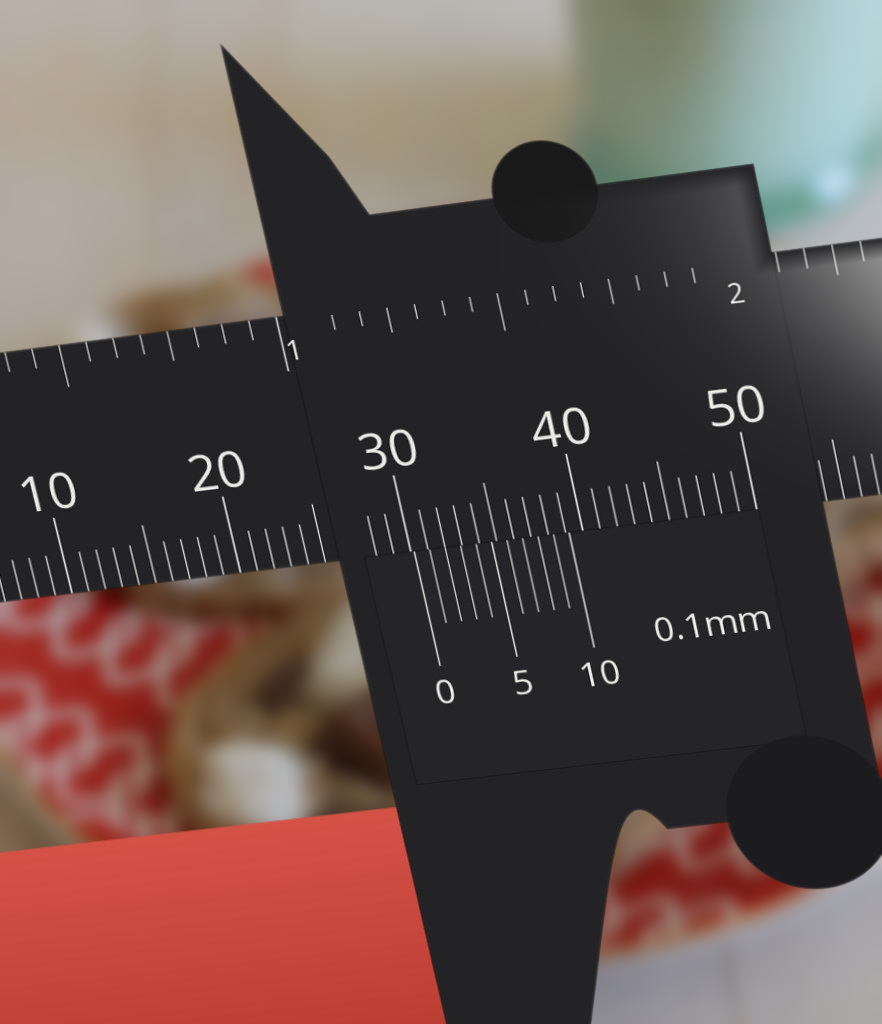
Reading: 30.2mm
